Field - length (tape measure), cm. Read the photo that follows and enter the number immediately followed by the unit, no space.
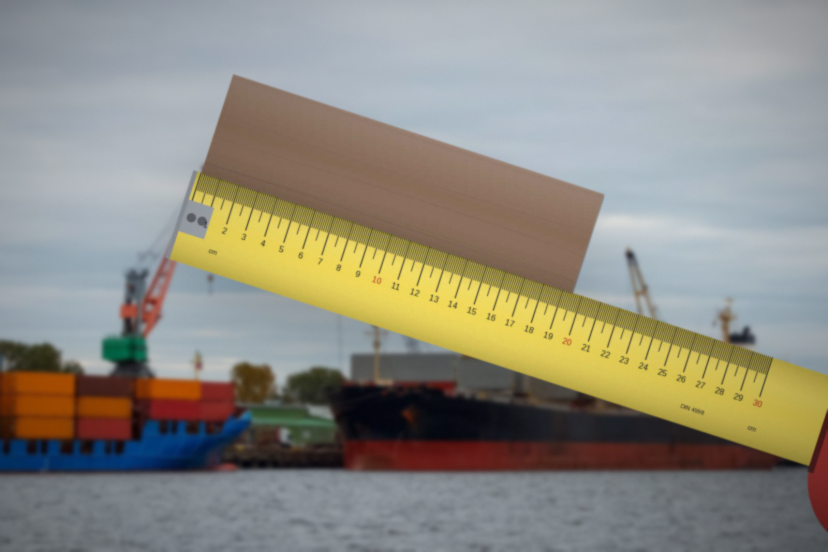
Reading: 19.5cm
